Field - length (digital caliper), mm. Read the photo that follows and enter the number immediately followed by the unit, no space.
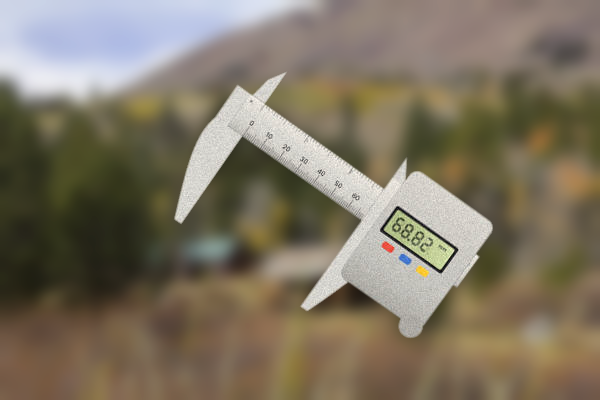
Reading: 68.82mm
